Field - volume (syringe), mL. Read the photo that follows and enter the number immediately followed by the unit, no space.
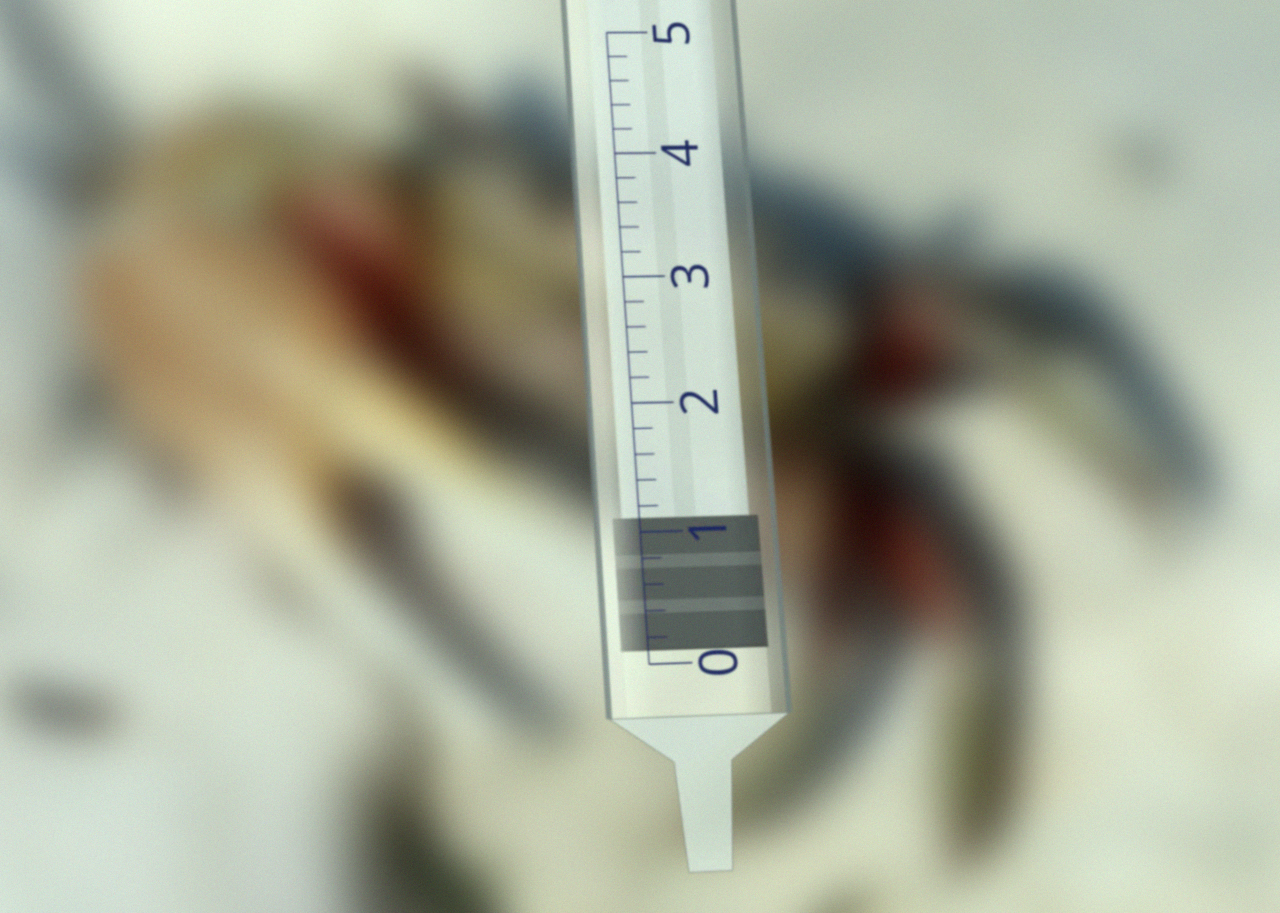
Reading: 0.1mL
